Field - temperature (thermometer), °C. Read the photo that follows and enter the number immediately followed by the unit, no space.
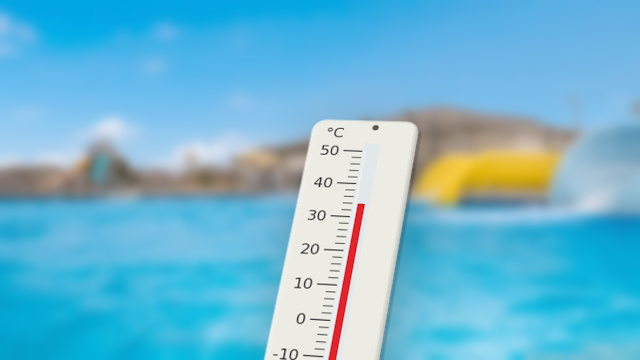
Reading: 34°C
